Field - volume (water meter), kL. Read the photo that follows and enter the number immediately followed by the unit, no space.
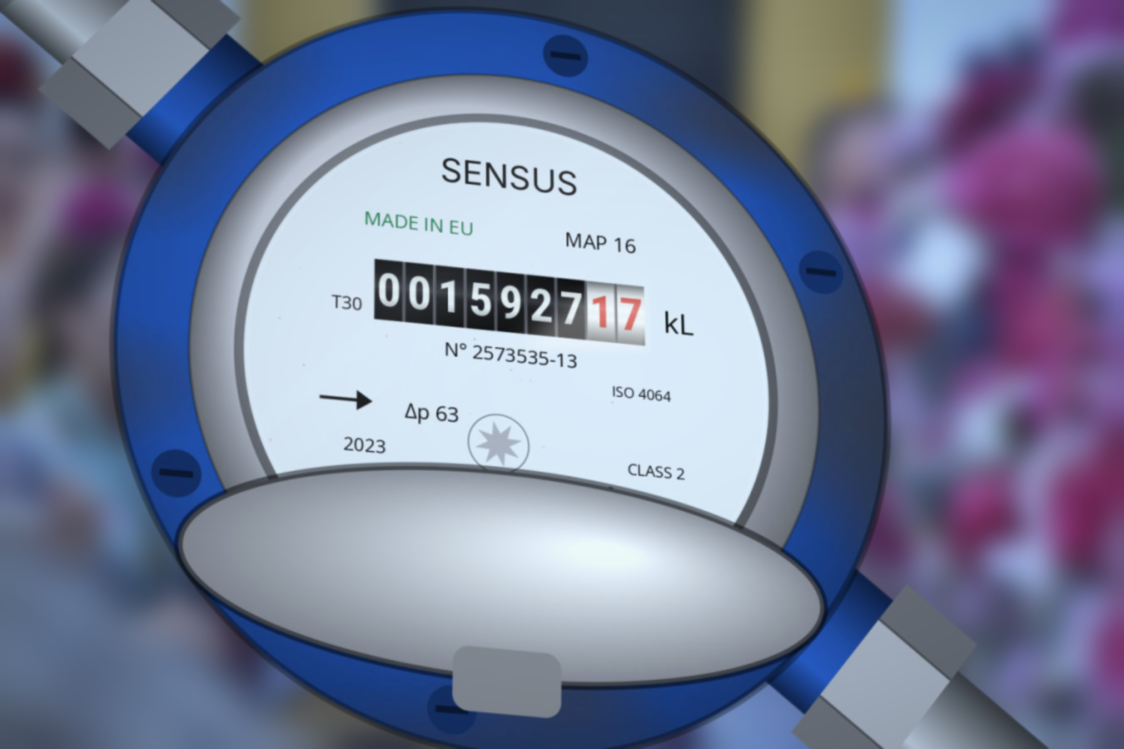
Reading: 15927.17kL
